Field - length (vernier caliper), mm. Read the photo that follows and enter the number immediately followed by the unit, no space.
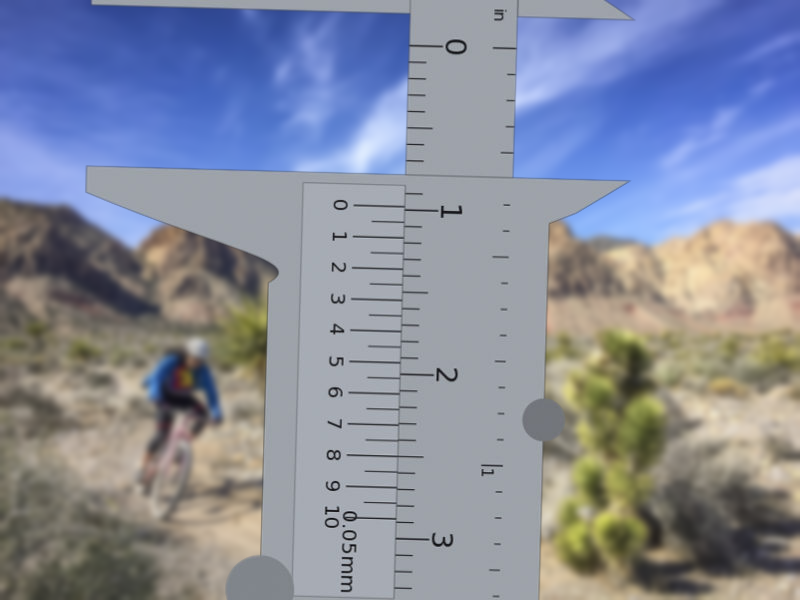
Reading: 9.8mm
